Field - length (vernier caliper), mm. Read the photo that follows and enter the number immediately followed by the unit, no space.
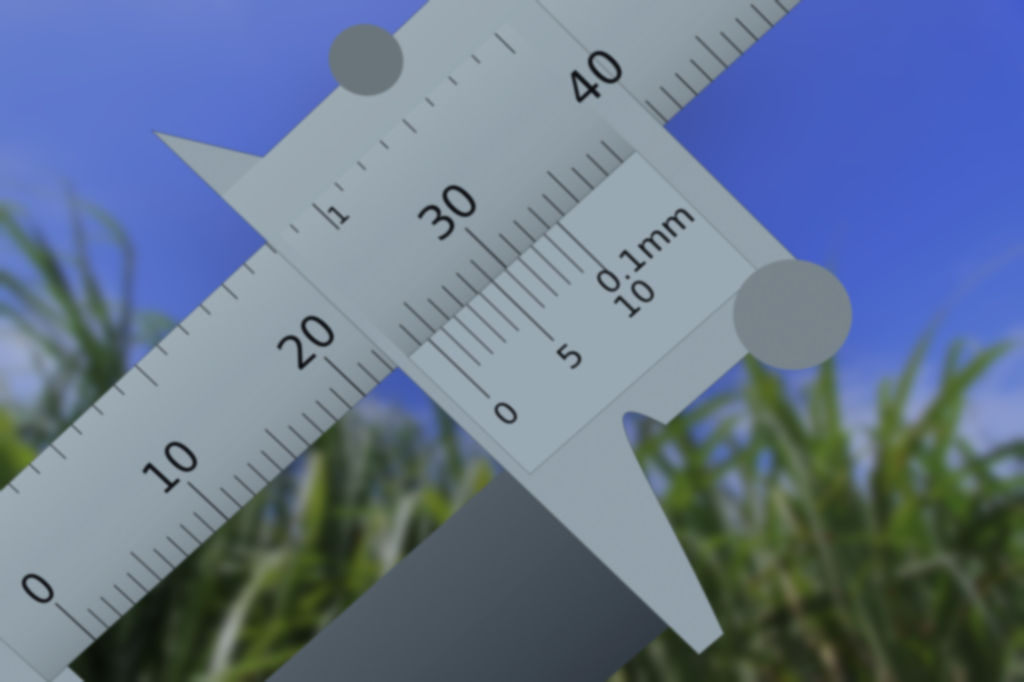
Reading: 24.5mm
